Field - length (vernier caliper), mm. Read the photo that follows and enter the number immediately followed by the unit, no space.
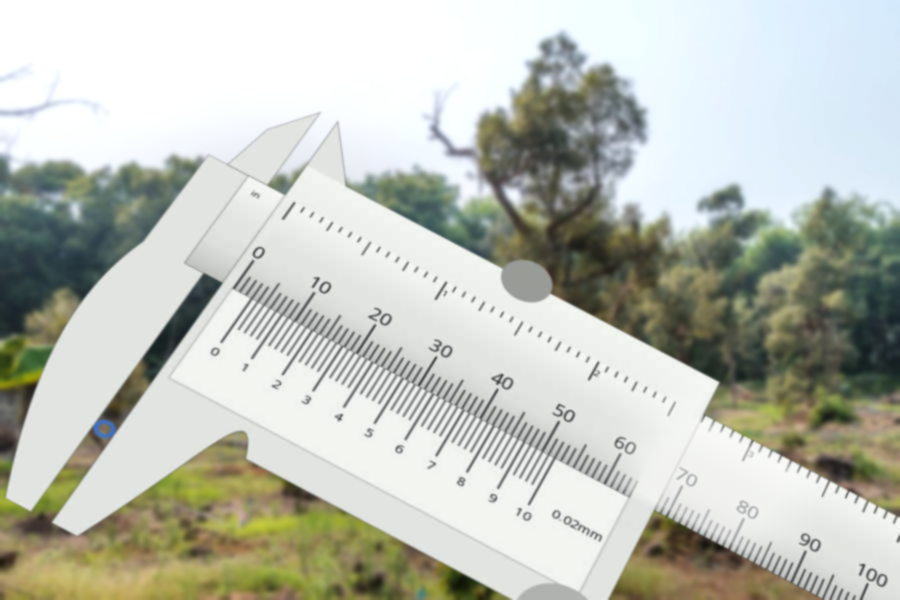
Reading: 3.0mm
